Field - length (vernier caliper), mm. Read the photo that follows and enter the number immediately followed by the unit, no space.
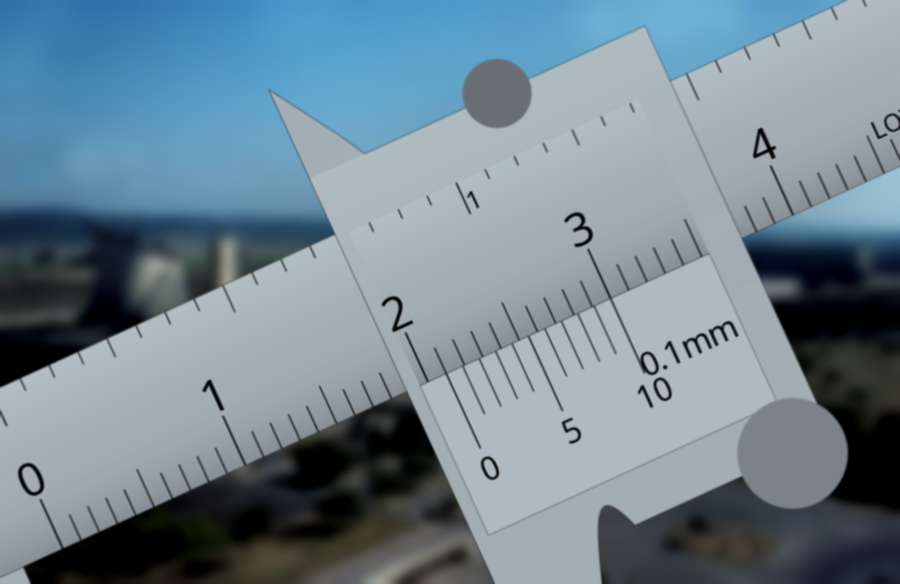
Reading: 21.0mm
